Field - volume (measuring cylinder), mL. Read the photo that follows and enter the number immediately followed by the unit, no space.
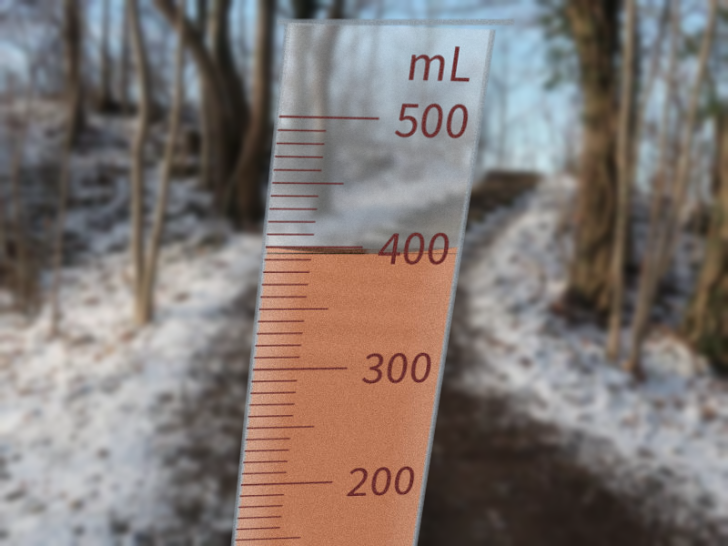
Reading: 395mL
